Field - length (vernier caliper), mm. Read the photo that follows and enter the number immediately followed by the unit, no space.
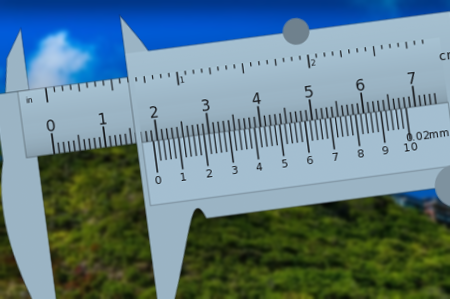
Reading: 19.2mm
